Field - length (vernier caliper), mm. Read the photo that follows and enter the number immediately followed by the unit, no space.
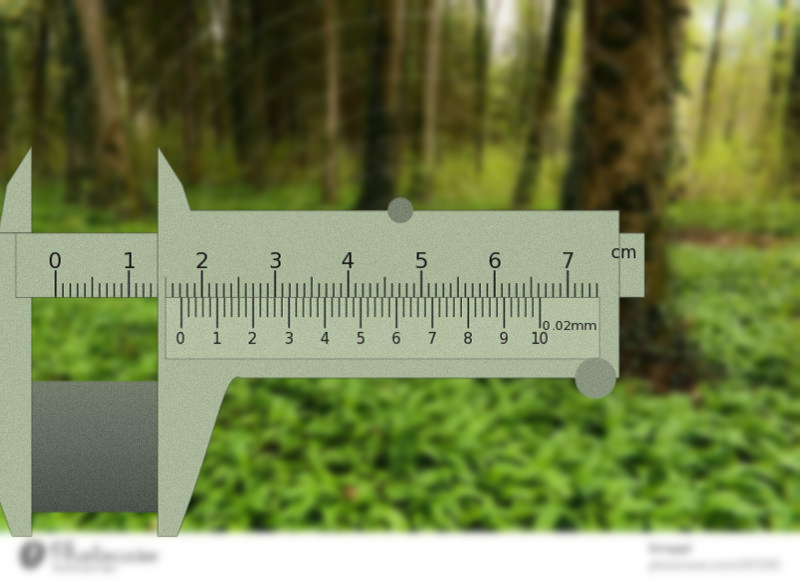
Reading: 17.2mm
